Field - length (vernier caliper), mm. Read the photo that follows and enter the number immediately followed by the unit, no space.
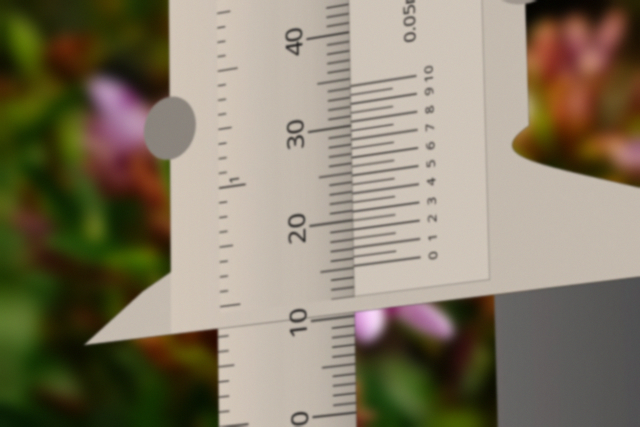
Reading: 15.2mm
